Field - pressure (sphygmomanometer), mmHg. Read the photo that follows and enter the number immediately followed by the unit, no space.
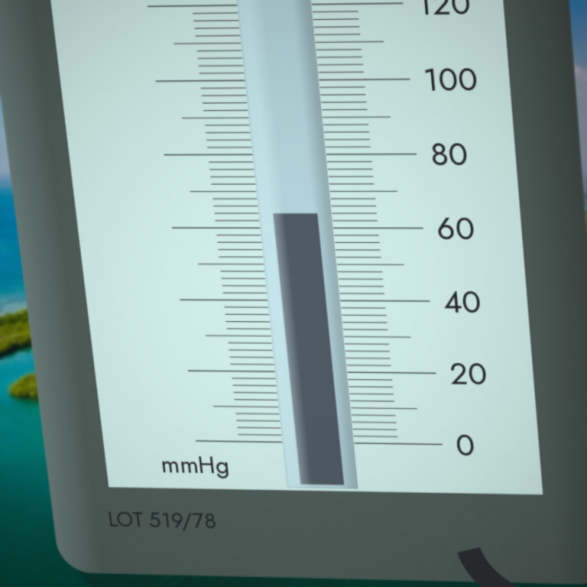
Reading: 64mmHg
